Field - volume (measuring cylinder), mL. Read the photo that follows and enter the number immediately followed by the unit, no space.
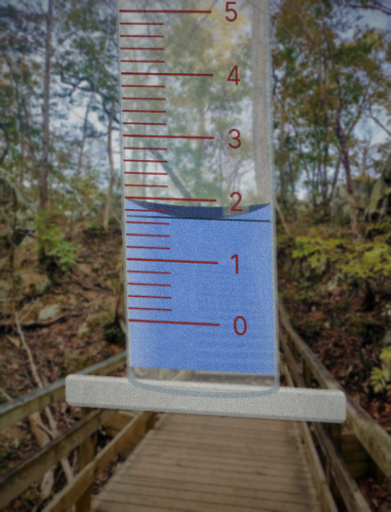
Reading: 1.7mL
